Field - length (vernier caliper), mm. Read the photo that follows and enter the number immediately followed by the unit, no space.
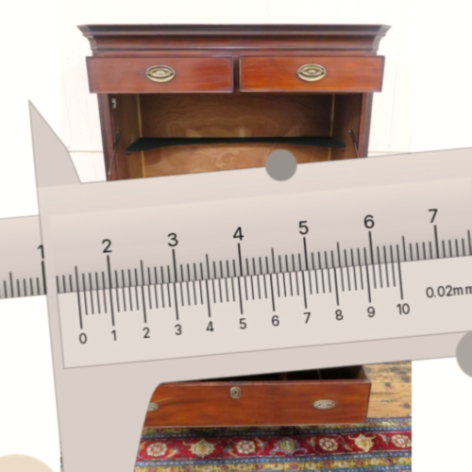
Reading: 15.0mm
